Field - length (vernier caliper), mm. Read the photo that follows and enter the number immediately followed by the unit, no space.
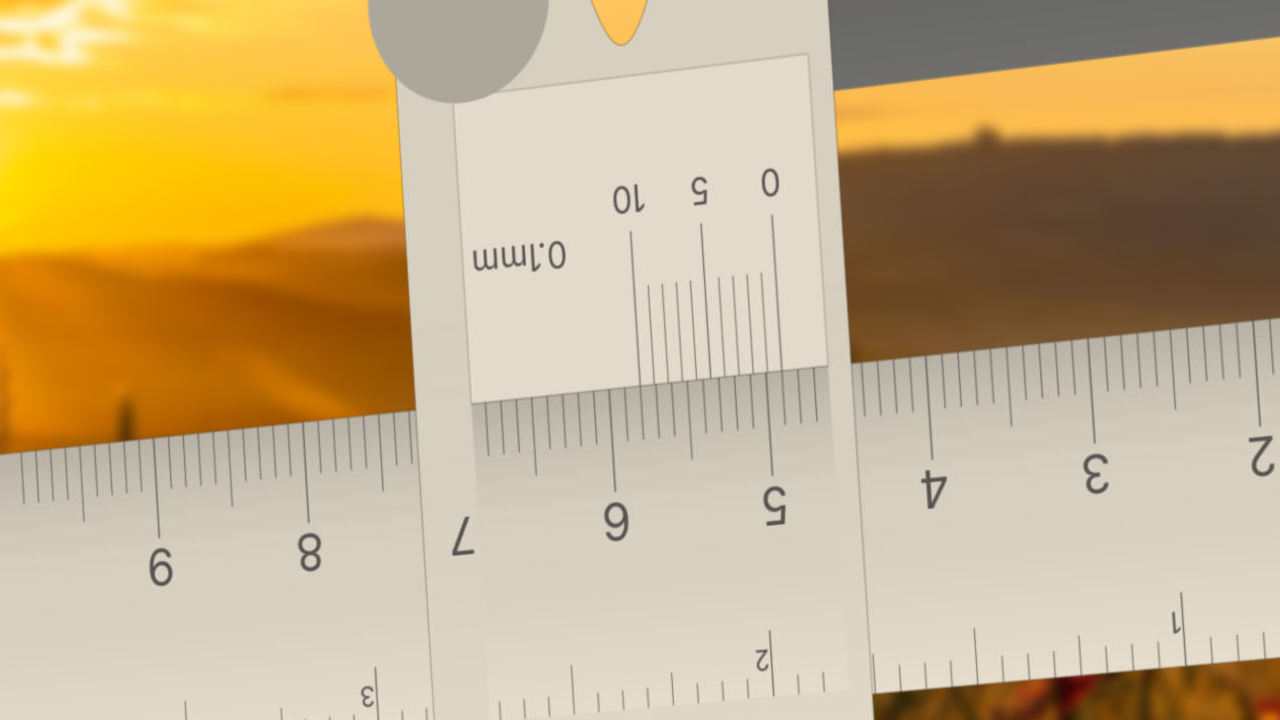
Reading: 49.0mm
